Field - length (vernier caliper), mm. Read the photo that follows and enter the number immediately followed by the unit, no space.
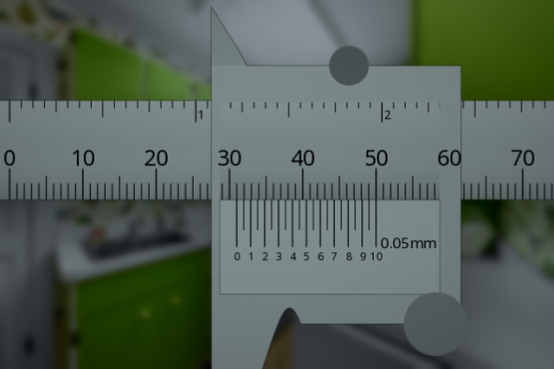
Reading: 31.0mm
